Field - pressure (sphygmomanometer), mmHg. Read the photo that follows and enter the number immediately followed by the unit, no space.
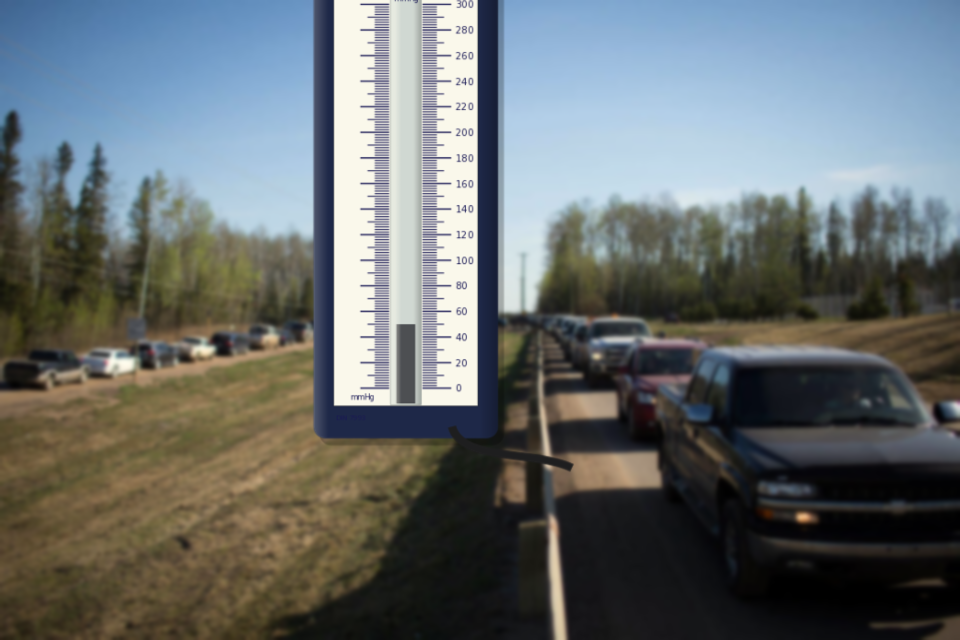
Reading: 50mmHg
